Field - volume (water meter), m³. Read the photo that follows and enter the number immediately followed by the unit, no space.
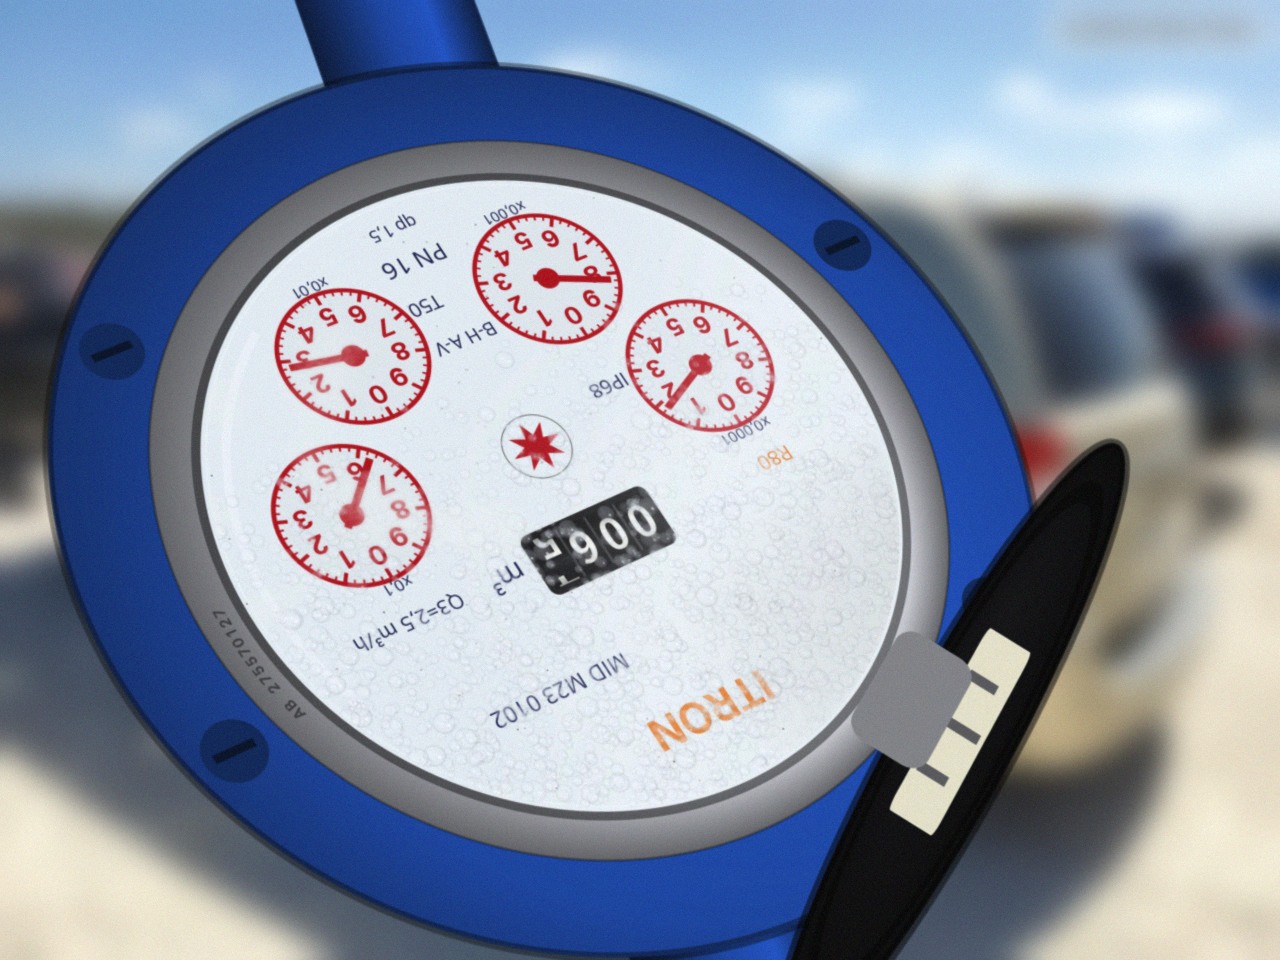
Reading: 64.6281m³
